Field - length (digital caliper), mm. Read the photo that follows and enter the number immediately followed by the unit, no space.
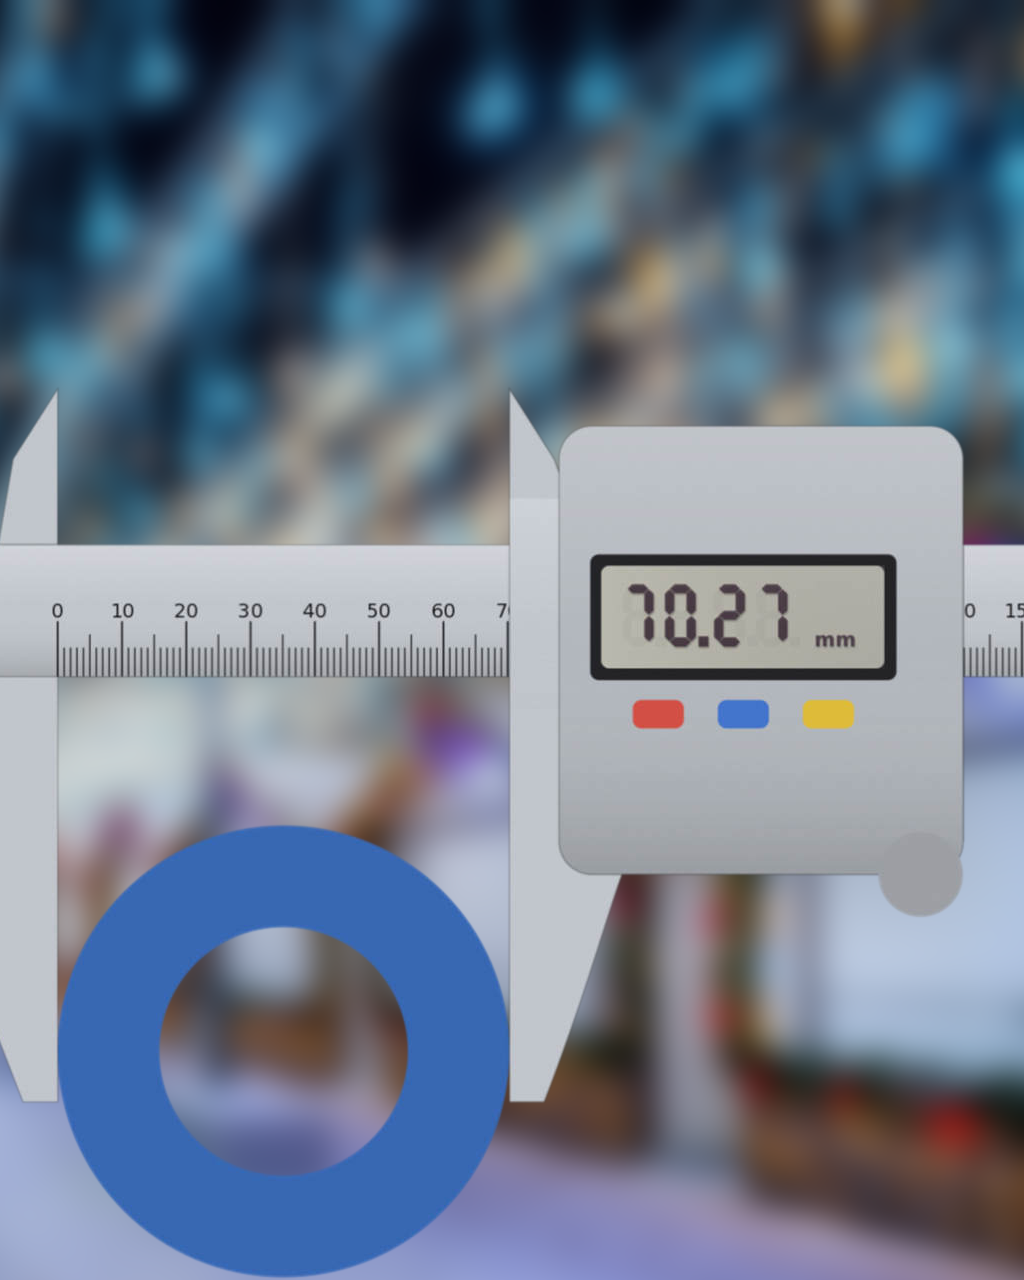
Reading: 70.27mm
